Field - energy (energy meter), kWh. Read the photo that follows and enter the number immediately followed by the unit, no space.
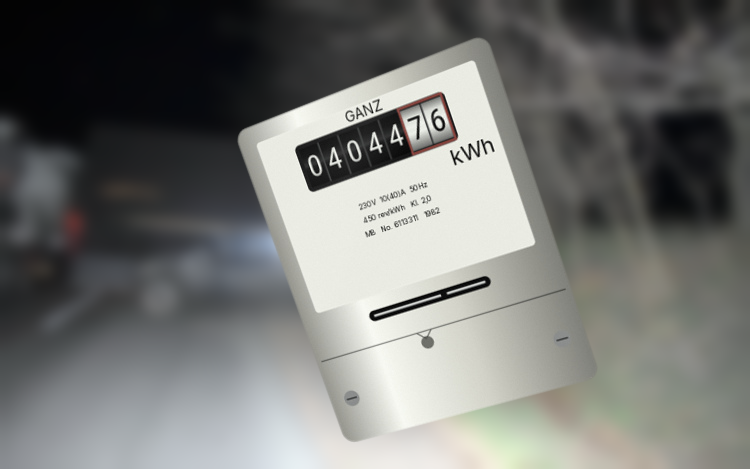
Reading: 4044.76kWh
